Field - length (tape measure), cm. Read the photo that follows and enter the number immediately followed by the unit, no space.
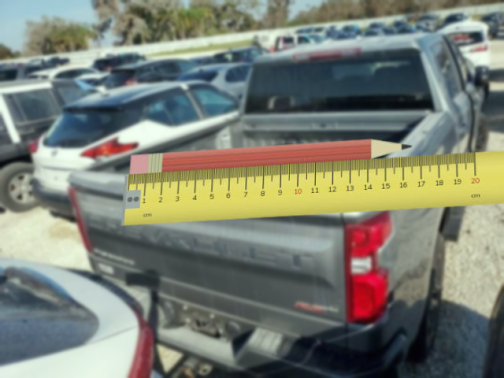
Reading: 16.5cm
